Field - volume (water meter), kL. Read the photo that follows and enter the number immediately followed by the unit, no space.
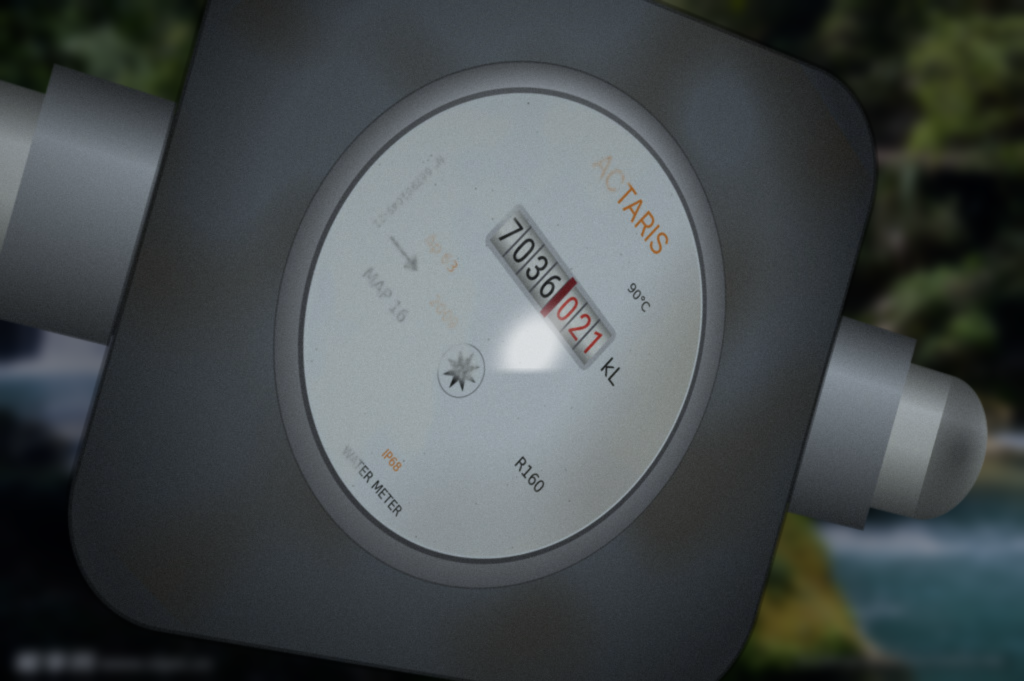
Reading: 7036.021kL
